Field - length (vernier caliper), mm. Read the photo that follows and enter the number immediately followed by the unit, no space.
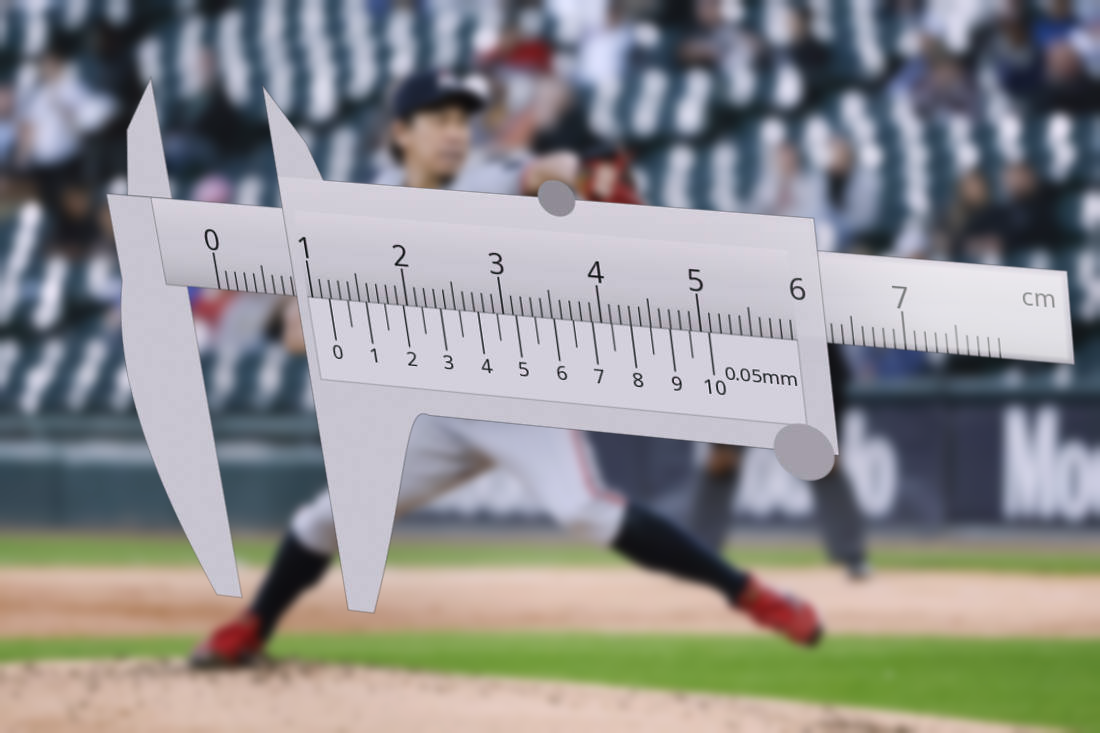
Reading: 11.8mm
